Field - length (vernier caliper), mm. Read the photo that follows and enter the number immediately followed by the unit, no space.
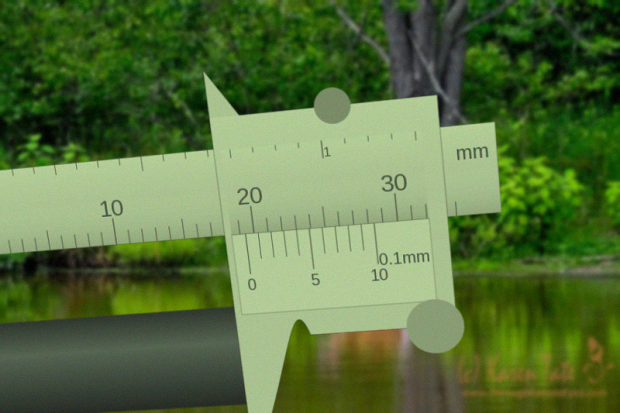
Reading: 19.4mm
